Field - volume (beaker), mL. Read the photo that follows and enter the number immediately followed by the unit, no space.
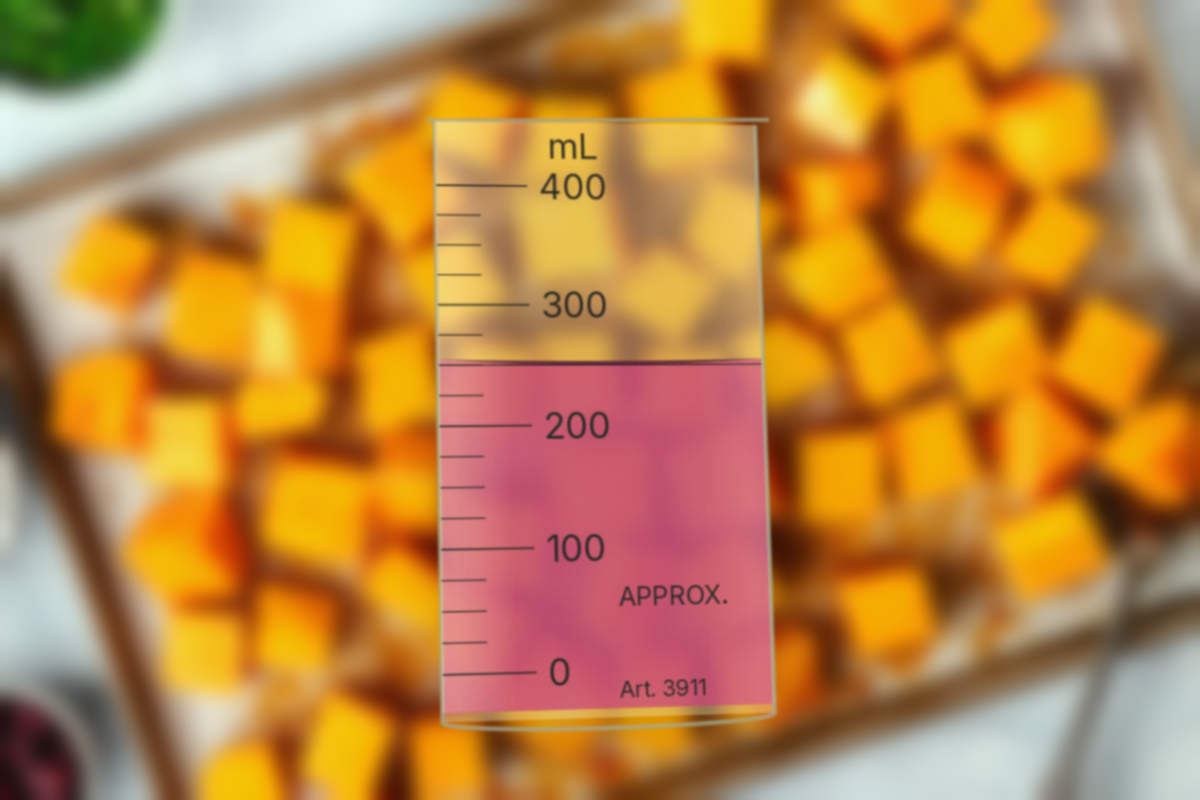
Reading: 250mL
